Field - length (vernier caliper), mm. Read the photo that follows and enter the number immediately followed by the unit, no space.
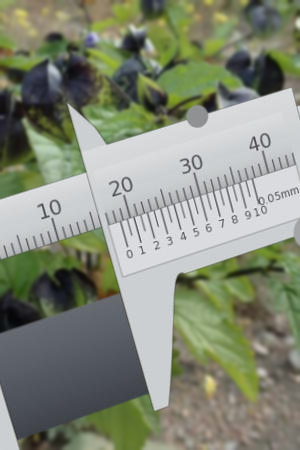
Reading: 18.6mm
